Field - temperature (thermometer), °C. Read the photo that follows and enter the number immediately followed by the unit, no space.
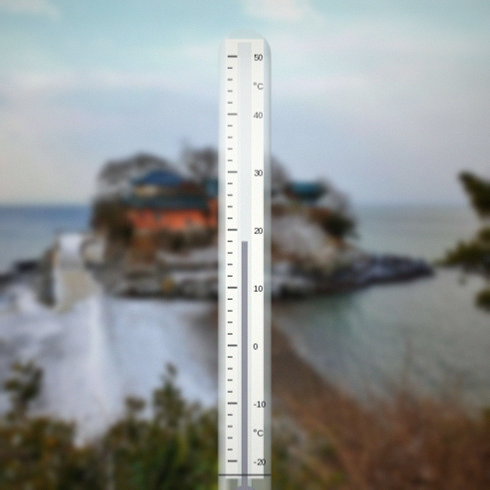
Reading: 18°C
